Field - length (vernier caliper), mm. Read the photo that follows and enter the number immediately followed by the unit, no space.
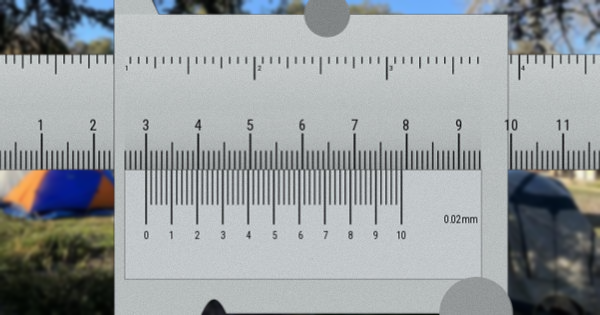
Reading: 30.0mm
